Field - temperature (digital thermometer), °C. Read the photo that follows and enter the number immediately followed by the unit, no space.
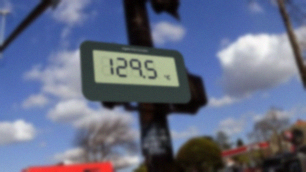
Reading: 129.5°C
